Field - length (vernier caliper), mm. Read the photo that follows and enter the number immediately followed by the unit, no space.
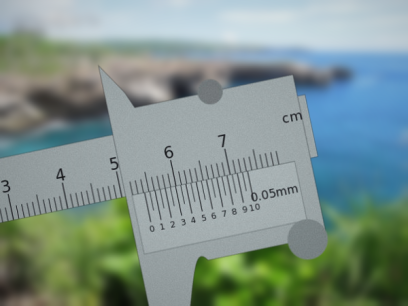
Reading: 54.2mm
